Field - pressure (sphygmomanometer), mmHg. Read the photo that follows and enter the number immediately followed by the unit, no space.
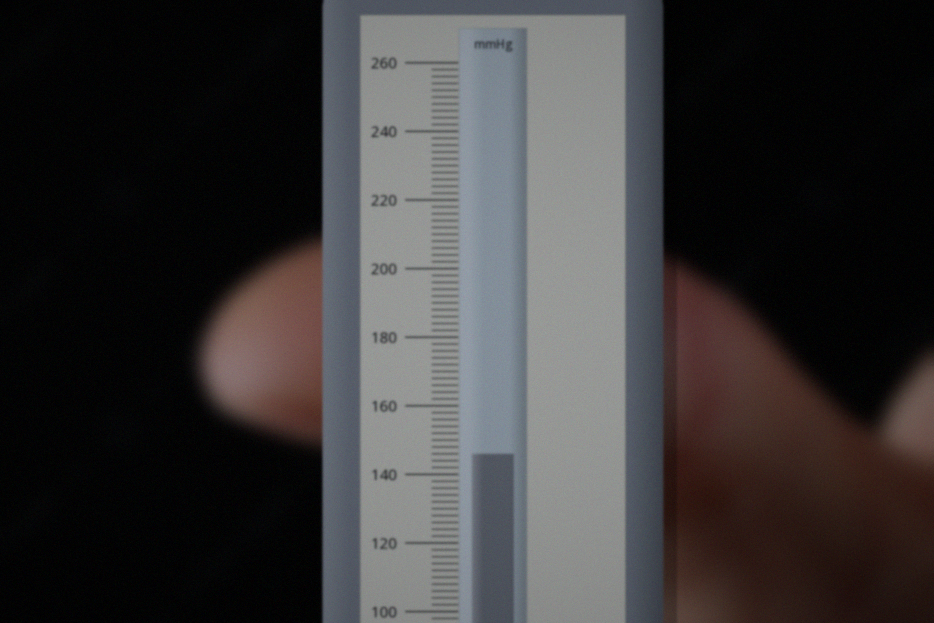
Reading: 146mmHg
